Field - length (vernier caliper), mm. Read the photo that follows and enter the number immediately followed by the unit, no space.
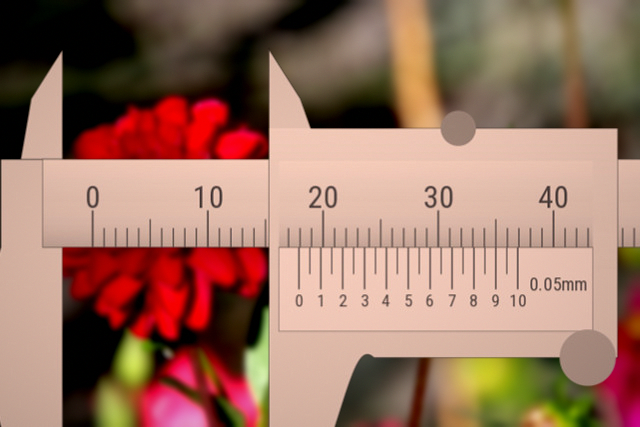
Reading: 17.9mm
